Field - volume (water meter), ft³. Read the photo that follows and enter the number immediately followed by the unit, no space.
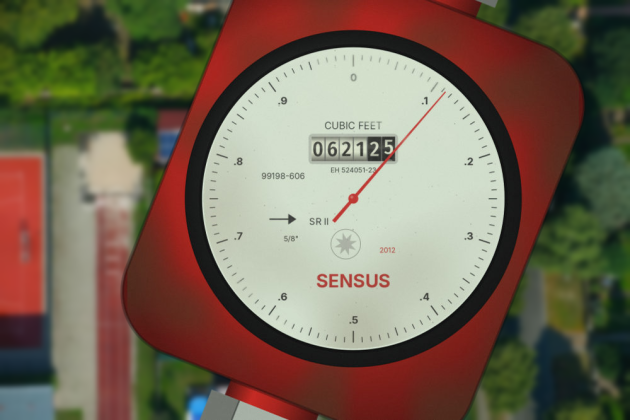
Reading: 62125.11ft³
